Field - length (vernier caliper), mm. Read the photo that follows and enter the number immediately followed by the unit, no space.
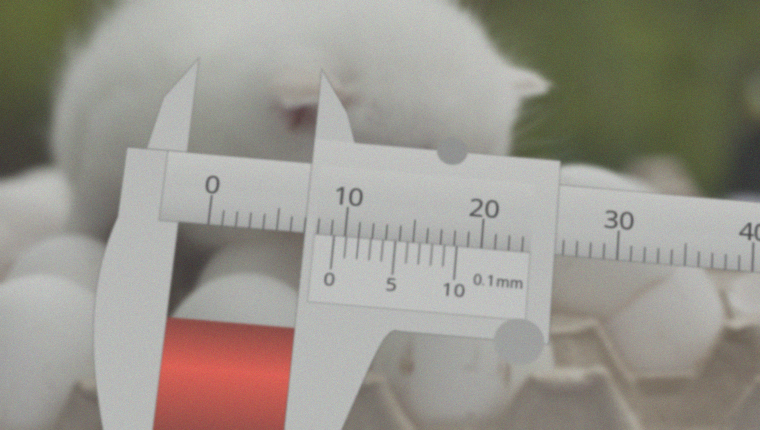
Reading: 9.2mm
